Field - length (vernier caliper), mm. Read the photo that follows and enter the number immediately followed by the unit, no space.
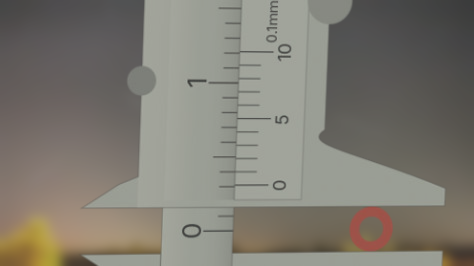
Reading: 3.1mm
